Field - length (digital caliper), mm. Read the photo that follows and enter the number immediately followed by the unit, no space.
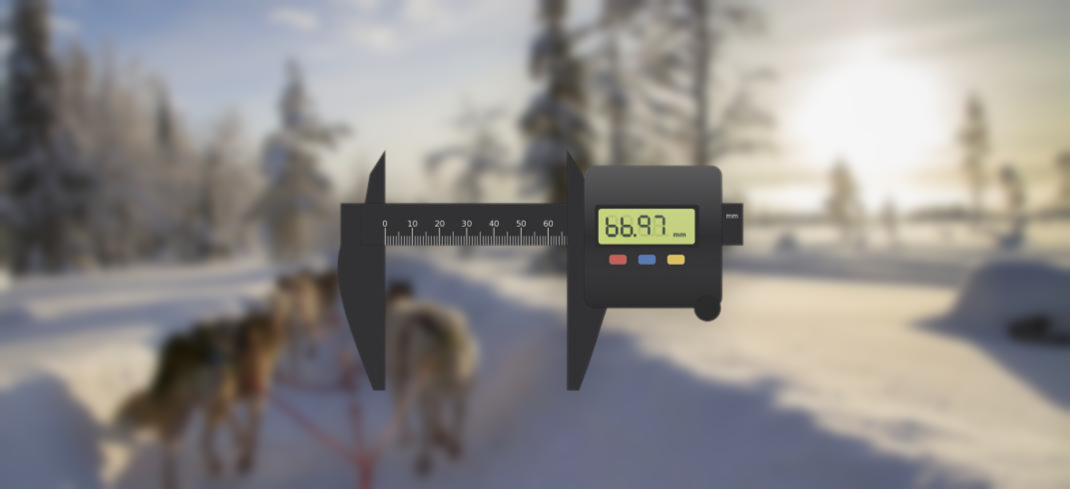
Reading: 66.97mm
